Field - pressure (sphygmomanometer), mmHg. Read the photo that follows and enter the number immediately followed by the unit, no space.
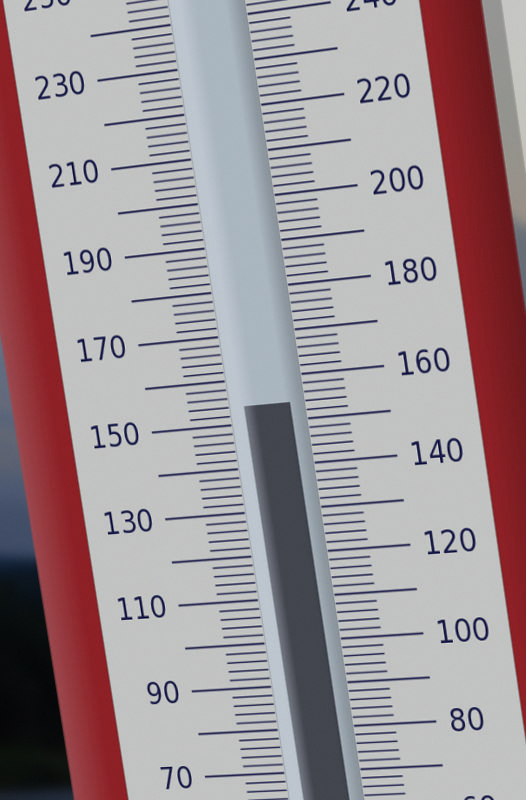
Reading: 154mmHg
